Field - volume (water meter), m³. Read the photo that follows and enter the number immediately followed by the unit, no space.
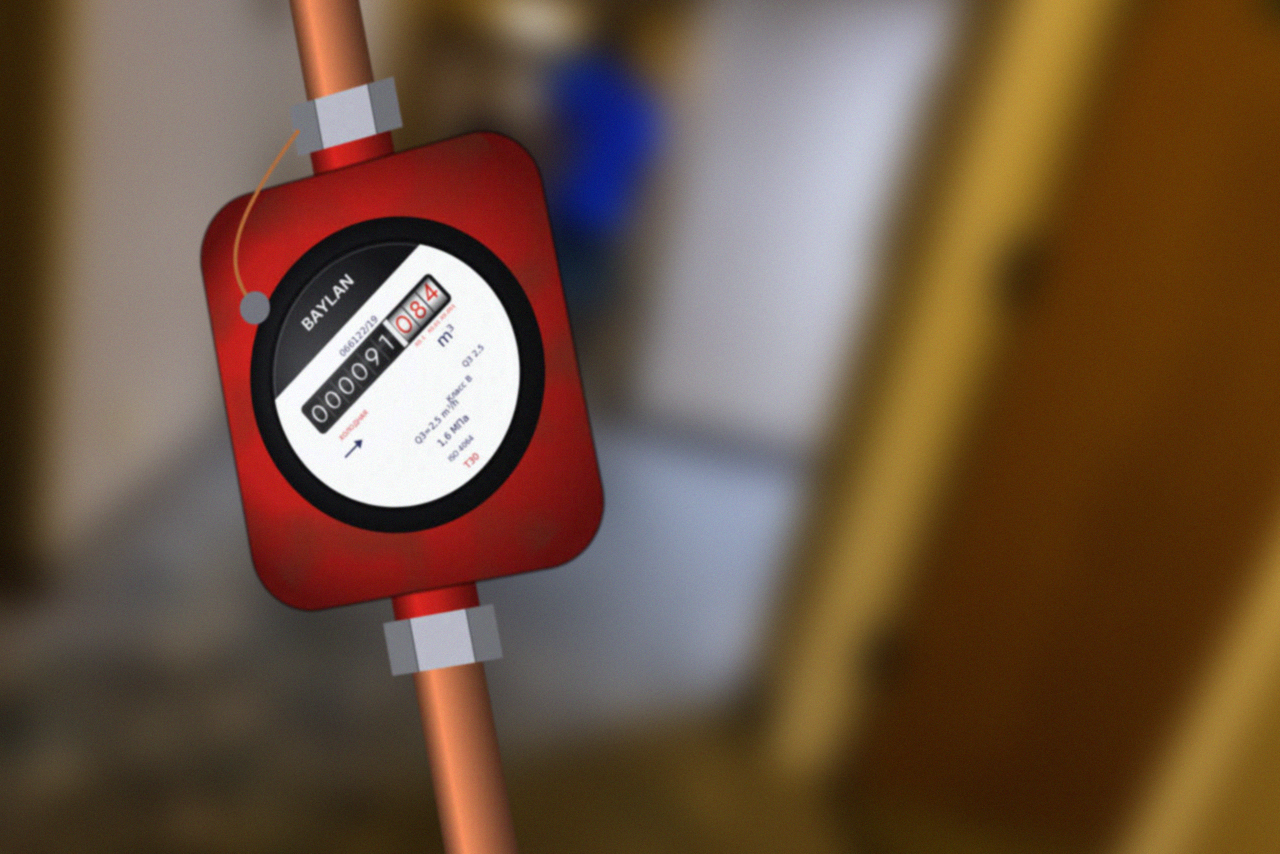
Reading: 91.084m³
